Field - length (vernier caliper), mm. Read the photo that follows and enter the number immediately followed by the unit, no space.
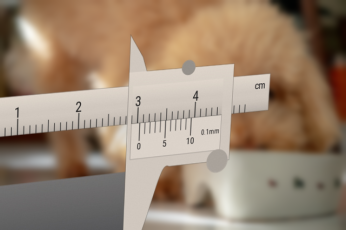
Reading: 30.4mm
